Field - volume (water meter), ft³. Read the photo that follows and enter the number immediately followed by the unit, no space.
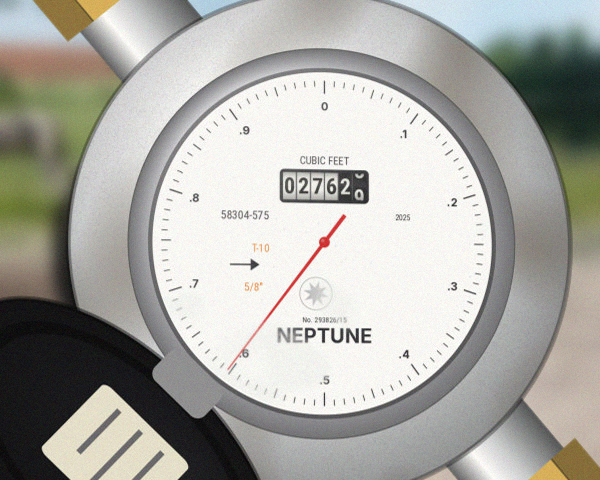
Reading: 27628.60ft³
